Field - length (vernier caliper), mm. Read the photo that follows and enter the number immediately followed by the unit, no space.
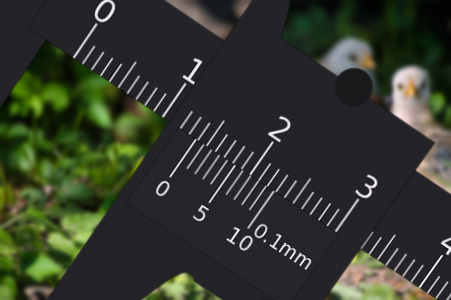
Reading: 13.8mm
